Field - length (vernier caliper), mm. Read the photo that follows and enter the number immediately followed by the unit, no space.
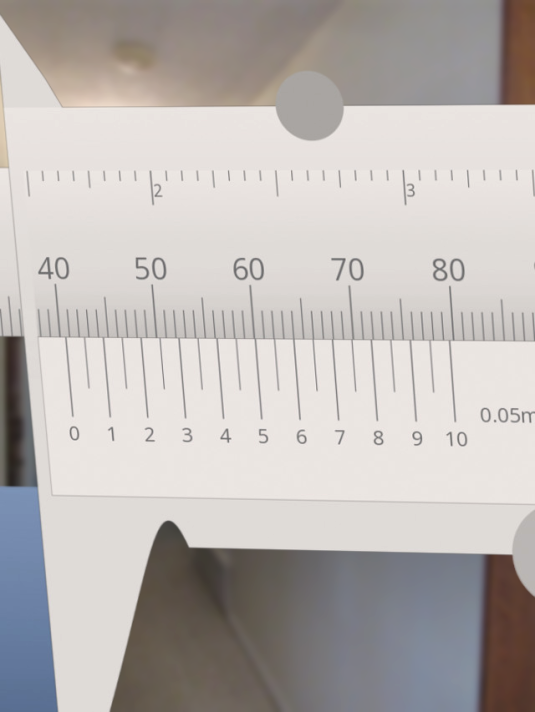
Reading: 40.6mm
